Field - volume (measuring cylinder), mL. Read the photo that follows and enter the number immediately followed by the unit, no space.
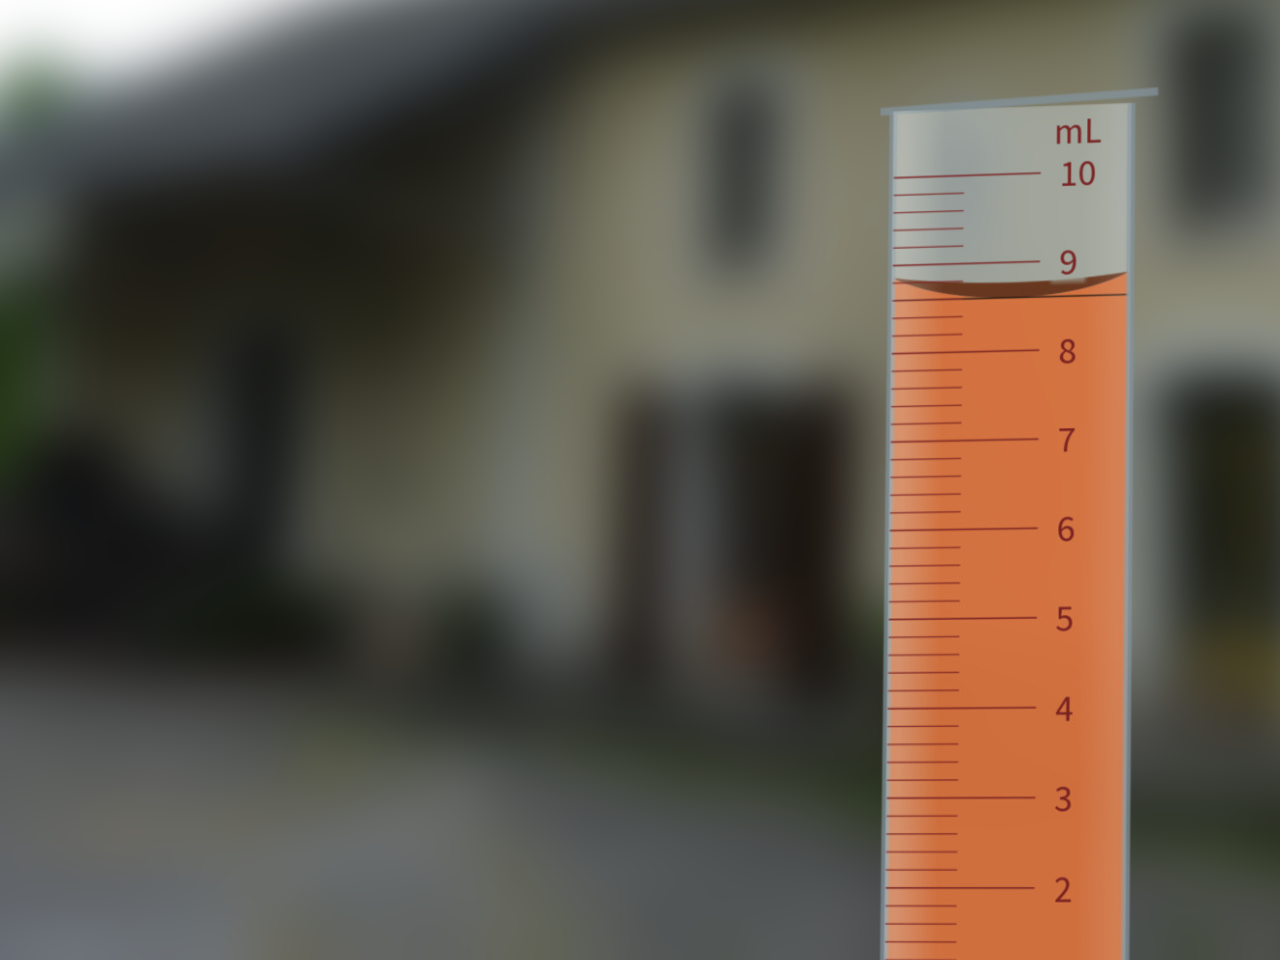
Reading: 8.6mL
